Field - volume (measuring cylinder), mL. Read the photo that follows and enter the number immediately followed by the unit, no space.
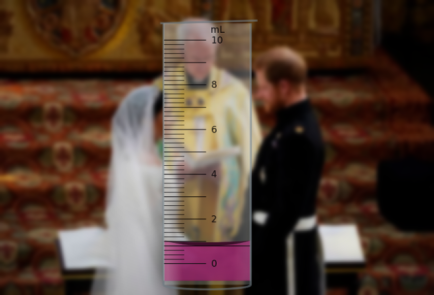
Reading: 0.8mL
